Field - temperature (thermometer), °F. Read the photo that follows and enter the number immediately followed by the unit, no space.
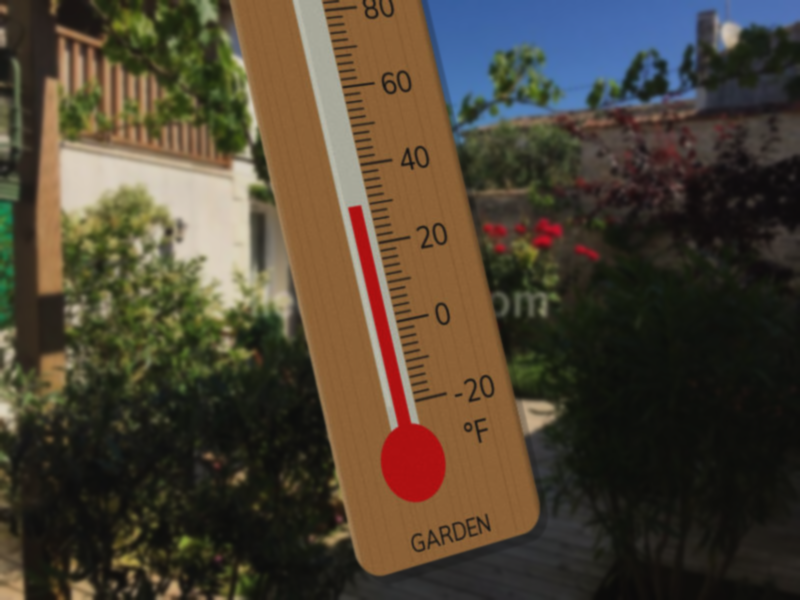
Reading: 30°F
